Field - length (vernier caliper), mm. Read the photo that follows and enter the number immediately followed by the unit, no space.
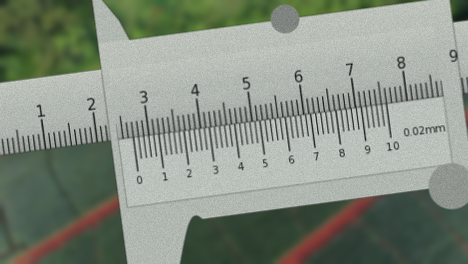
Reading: 27.0mm
